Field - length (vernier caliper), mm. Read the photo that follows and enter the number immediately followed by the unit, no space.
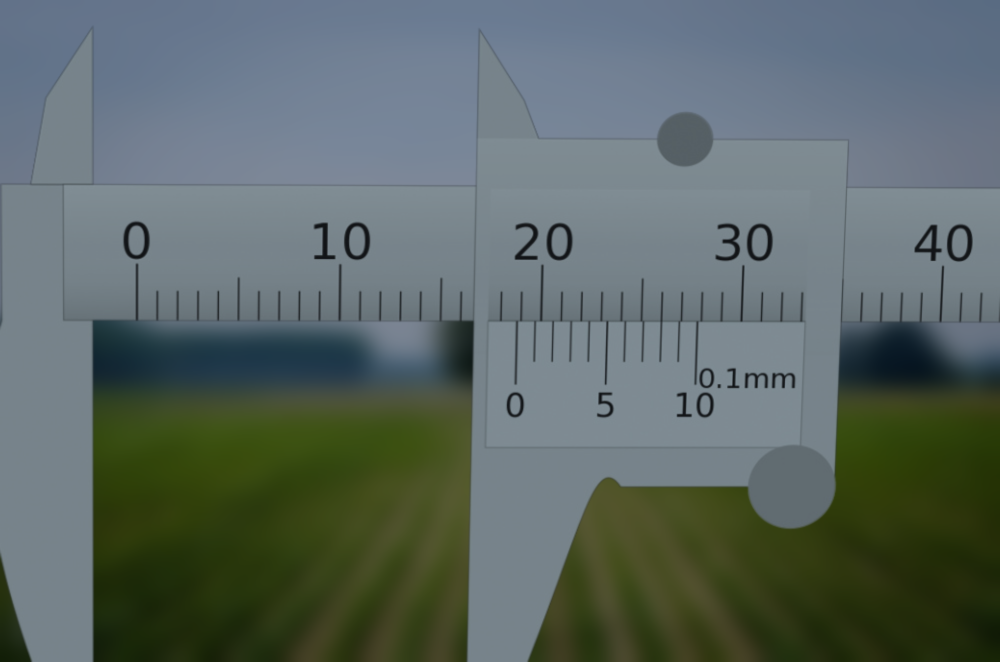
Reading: 18.8mm
